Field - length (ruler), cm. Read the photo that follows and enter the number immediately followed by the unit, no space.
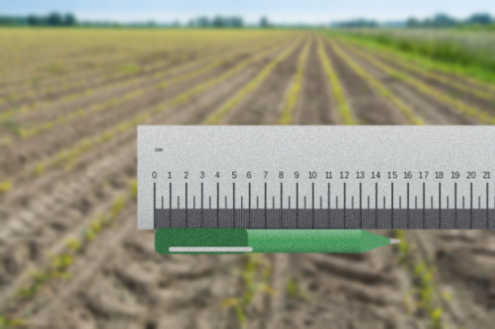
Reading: 15.5cm
